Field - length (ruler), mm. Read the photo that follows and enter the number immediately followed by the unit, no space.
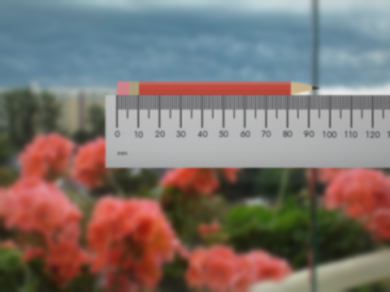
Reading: 95mm
